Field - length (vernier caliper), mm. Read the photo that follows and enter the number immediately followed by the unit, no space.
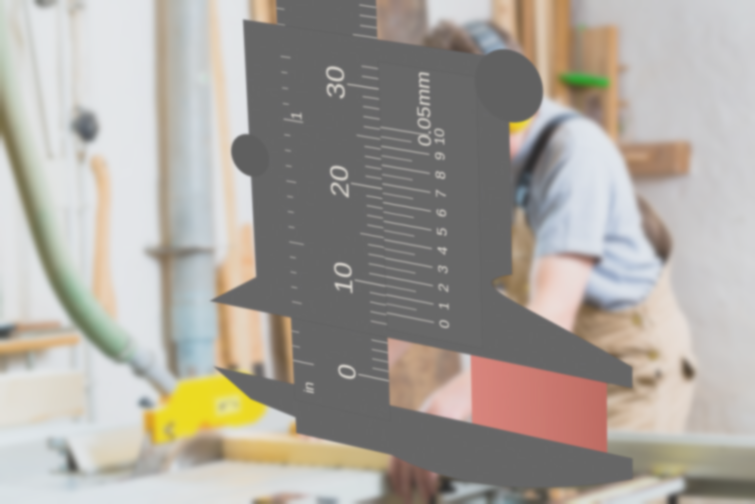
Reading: 7.2mm
